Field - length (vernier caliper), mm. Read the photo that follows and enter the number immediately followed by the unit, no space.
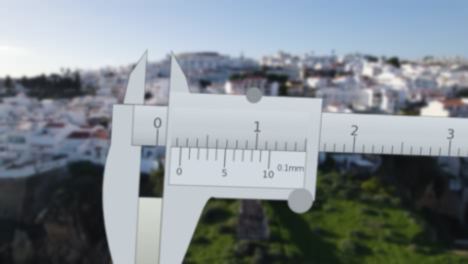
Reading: 2.4mm
